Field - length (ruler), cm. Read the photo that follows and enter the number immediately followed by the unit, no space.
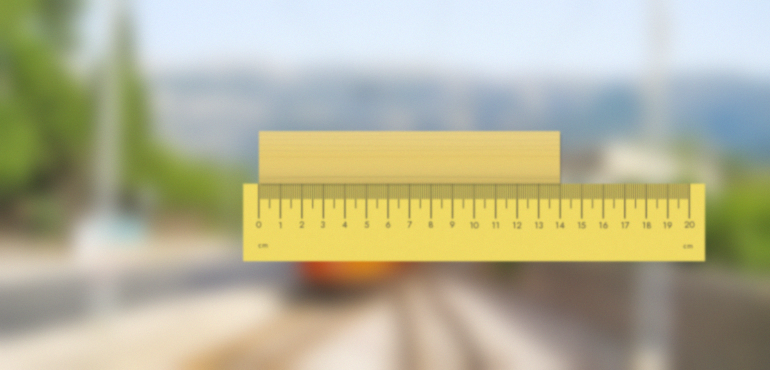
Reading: 14cm
